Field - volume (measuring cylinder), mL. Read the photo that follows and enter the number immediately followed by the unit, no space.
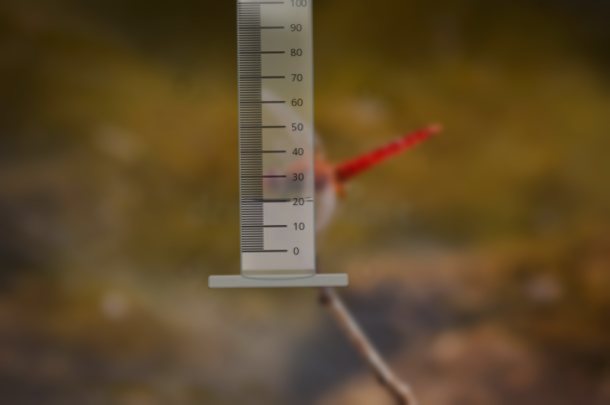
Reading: 20mL
